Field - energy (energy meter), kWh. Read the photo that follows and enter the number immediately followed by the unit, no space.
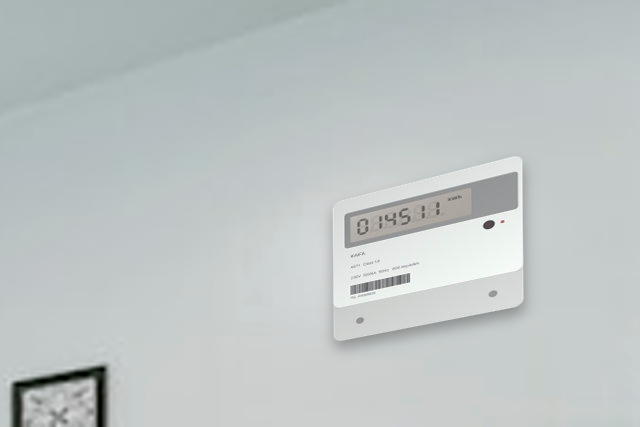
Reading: 14511kWh
